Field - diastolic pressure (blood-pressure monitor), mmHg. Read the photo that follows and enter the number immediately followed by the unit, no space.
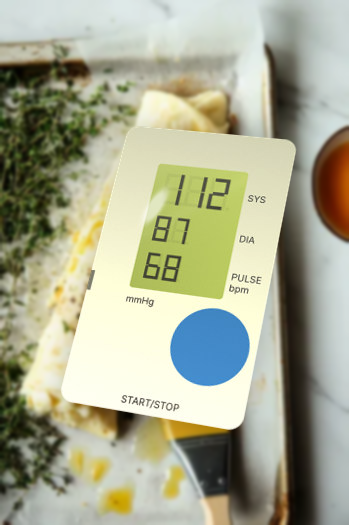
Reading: 87mmHg
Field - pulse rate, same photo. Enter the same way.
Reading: 68bpm
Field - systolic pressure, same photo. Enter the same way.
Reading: 112mmHg
